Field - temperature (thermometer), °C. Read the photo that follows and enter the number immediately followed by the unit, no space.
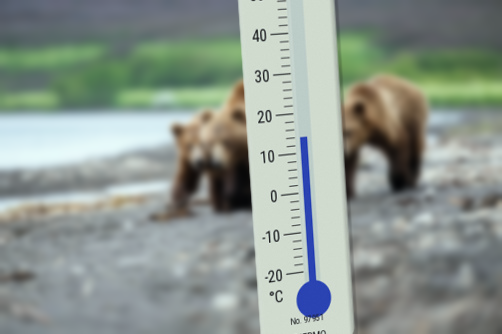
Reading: 14°C
